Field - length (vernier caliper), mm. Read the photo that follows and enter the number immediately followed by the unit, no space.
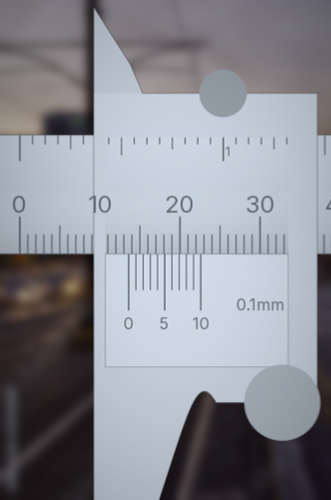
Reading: 13.6mm
